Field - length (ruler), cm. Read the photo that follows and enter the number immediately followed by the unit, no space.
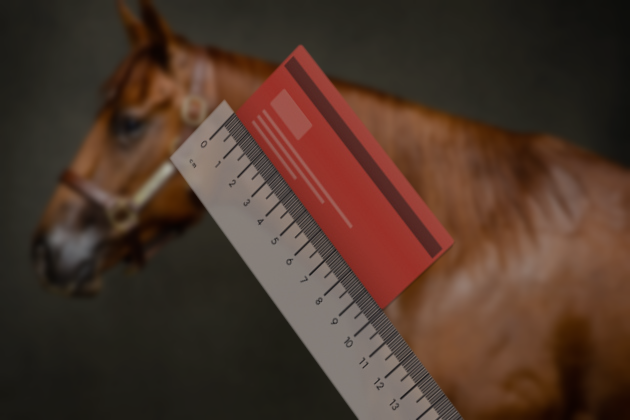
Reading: 10cm
